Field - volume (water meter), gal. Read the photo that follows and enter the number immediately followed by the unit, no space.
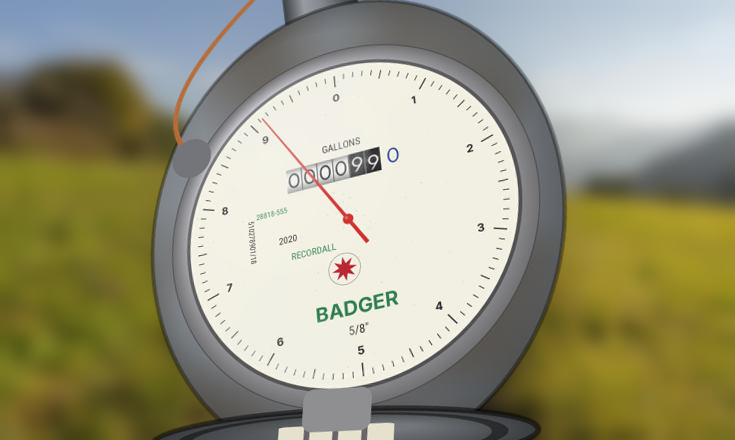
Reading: 989.1gal
